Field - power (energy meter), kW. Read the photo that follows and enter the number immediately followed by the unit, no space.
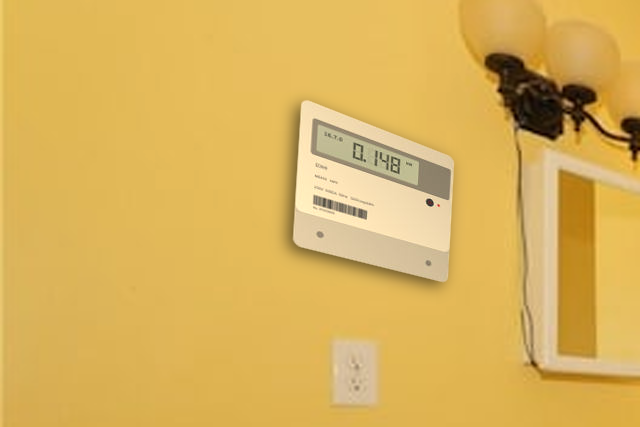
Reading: 0.148kW
